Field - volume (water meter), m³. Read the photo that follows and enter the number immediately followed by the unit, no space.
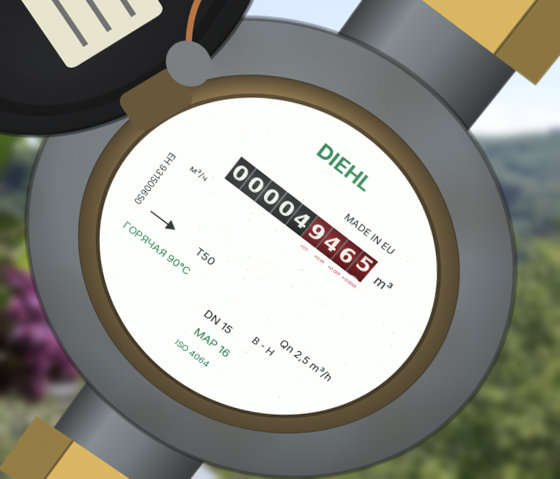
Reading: 4.9465m³
